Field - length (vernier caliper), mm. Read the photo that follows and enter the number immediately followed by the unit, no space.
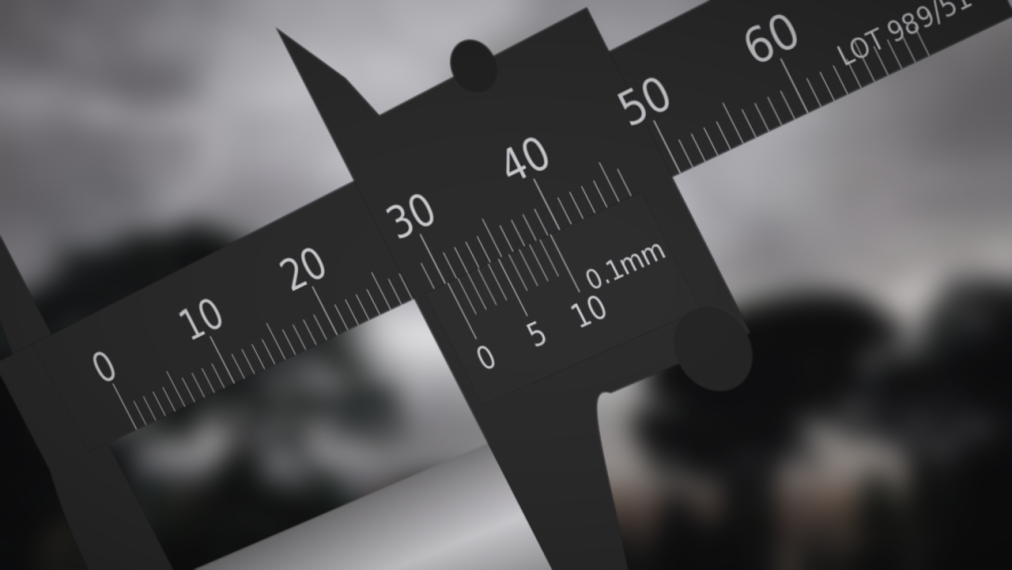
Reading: 30.2mm
